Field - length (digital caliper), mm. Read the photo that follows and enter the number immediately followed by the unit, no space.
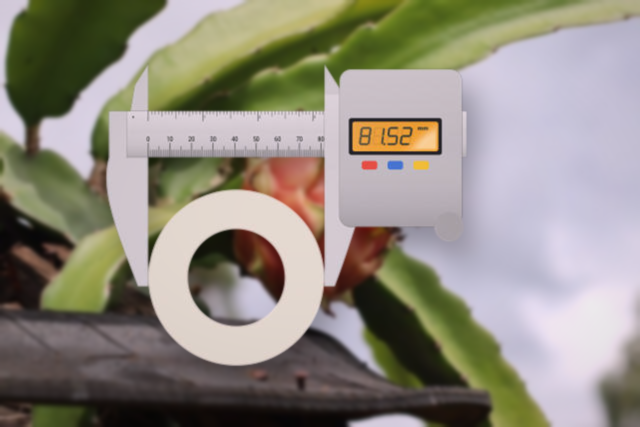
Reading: 81.52mm
